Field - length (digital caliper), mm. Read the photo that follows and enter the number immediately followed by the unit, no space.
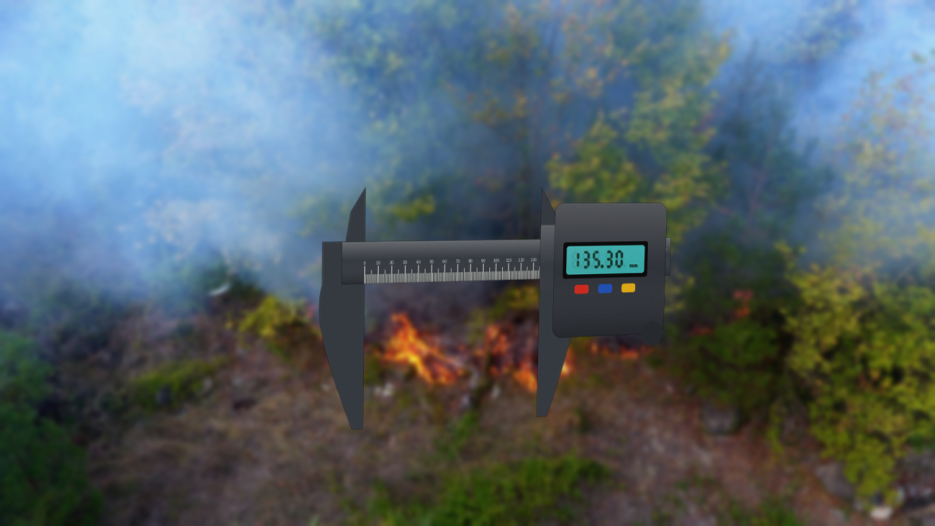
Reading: 135.30mm
